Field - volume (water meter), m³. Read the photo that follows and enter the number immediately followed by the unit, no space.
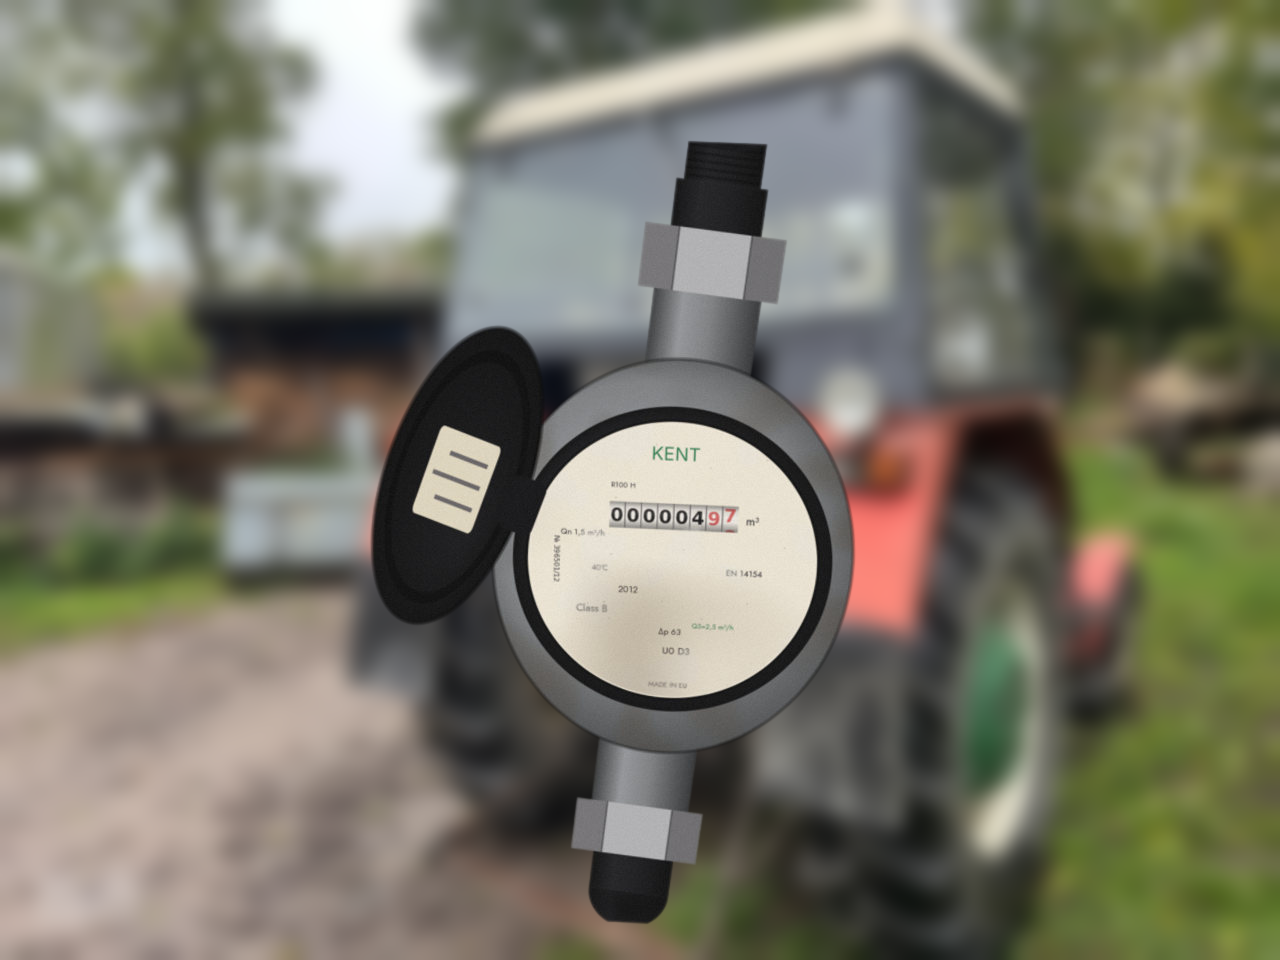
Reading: 4.97m³
